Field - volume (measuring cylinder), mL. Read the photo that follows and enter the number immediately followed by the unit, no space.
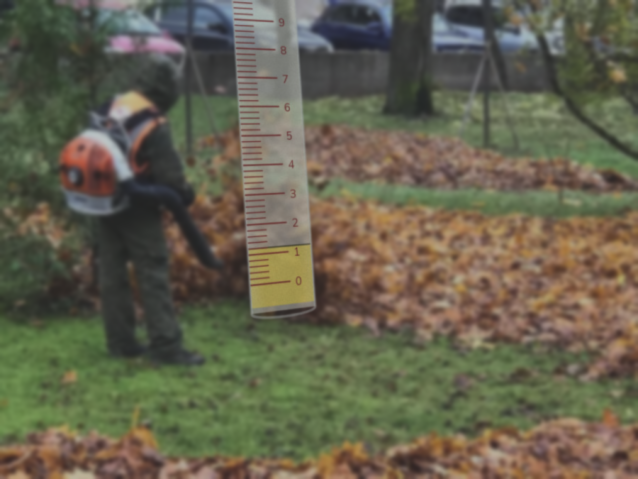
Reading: 1.2mL
